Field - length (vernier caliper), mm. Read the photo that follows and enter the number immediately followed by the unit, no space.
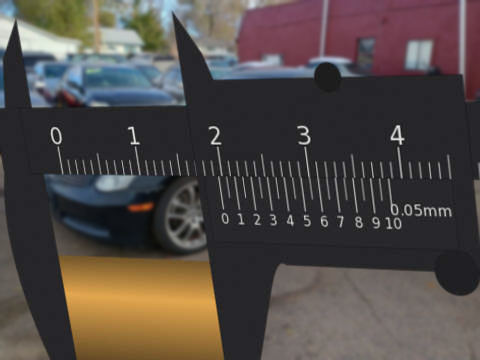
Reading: 19.6mm
